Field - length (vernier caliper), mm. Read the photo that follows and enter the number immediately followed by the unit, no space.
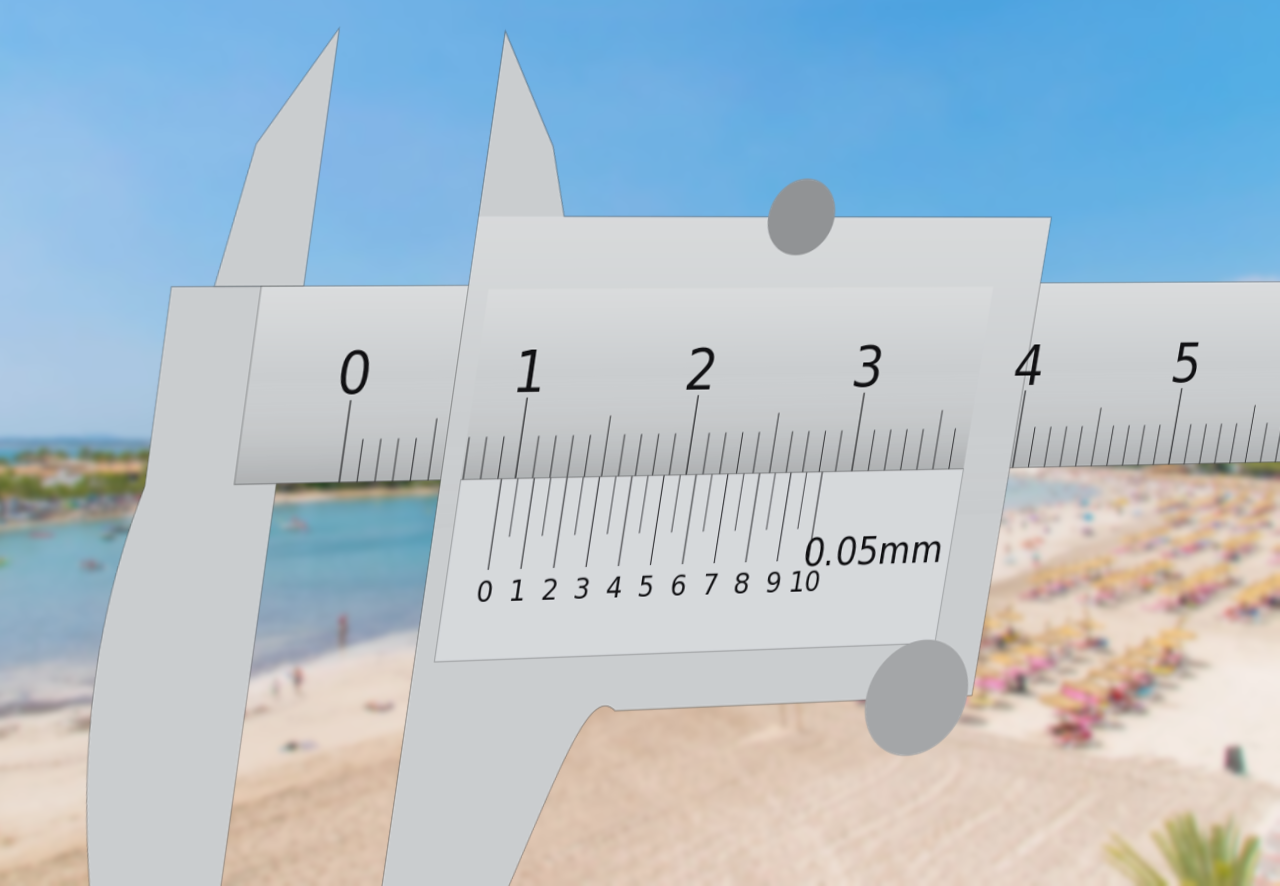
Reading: 9.2mm
